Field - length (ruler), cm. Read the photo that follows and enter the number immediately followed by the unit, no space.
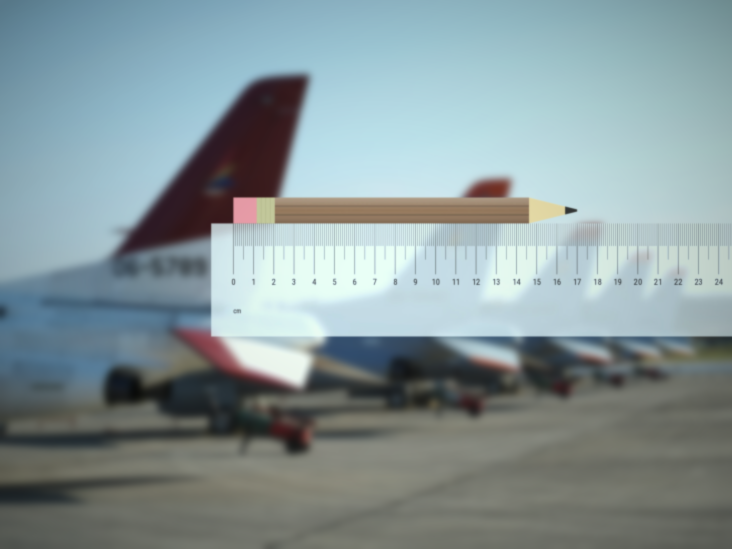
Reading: 17cm
